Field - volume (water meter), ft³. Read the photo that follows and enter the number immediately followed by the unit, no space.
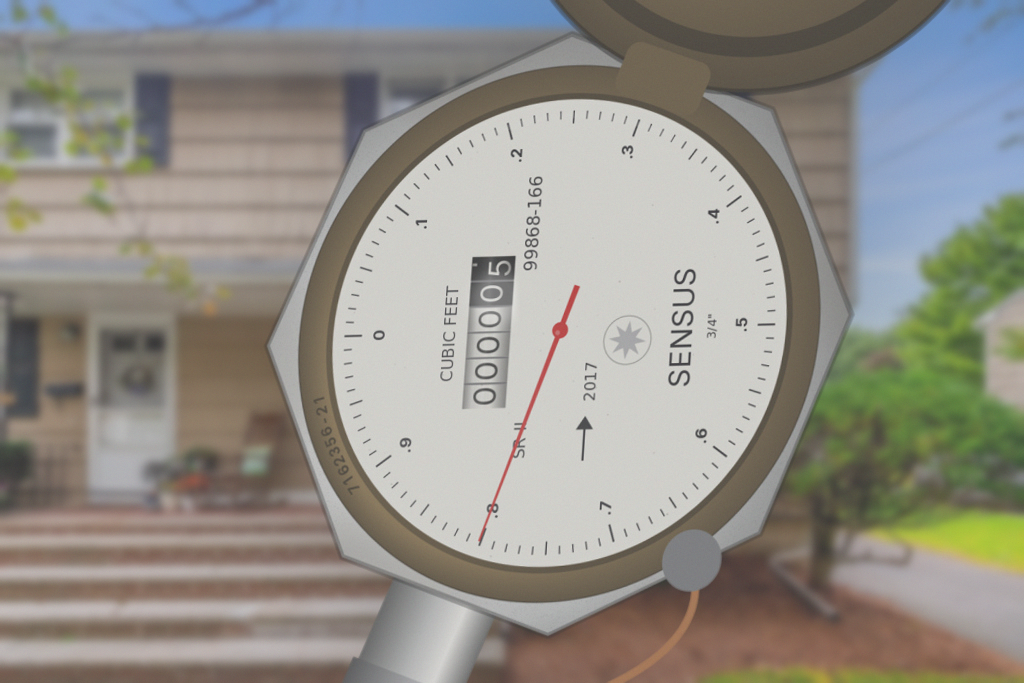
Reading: 4.80ft³
